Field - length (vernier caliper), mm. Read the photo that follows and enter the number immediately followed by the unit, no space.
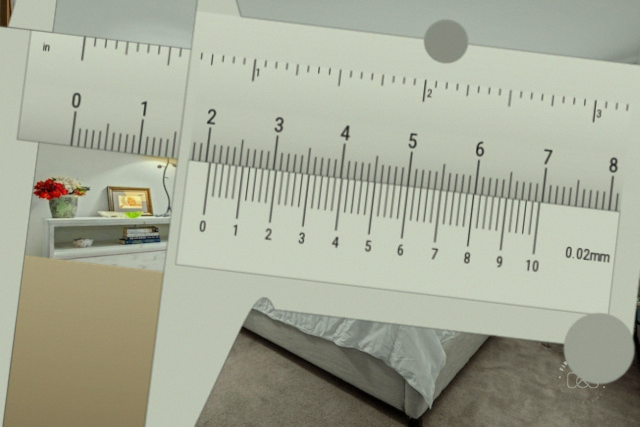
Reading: 20.6mm
